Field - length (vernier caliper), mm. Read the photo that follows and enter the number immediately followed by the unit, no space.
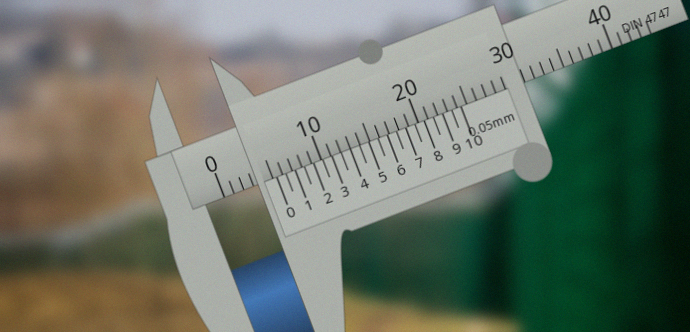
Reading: 5.4mm
